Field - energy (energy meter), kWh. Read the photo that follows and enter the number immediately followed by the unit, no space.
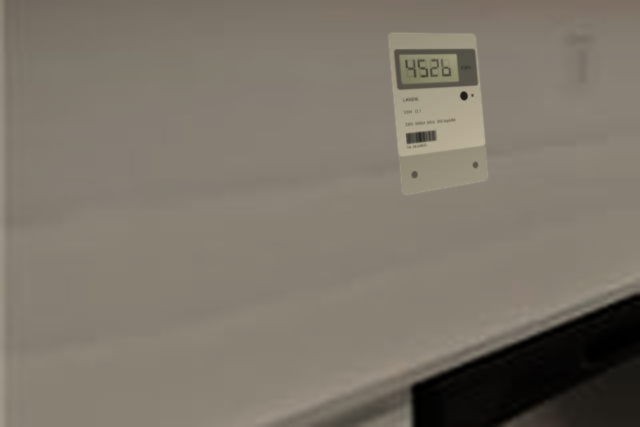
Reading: 4526kWh
